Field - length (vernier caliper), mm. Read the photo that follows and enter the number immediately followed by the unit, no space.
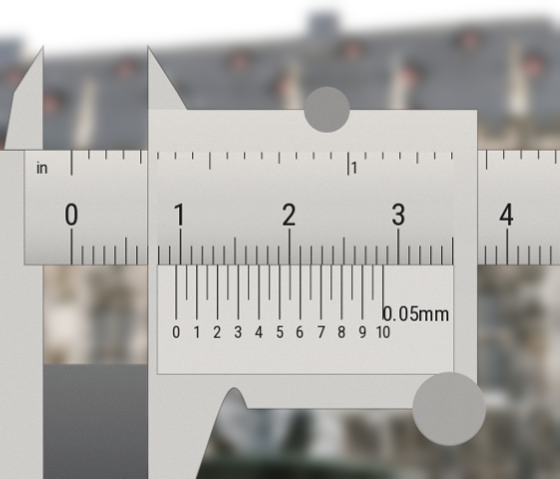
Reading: 9.6mm
